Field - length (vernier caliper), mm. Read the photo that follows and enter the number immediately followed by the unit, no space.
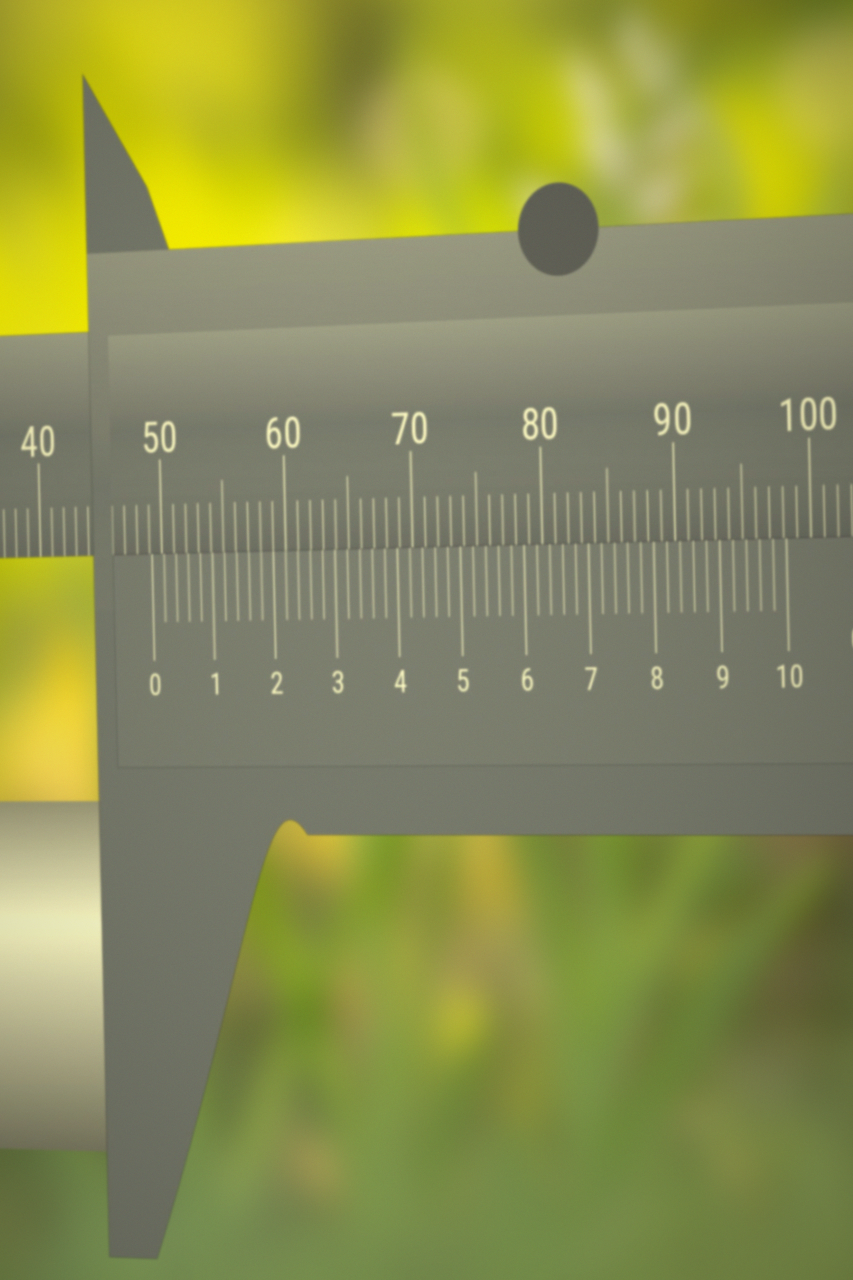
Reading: 49.2mm
